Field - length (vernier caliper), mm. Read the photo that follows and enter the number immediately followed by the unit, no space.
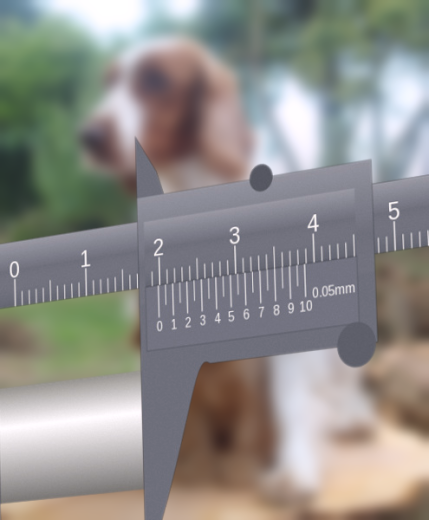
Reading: 19.8mm
